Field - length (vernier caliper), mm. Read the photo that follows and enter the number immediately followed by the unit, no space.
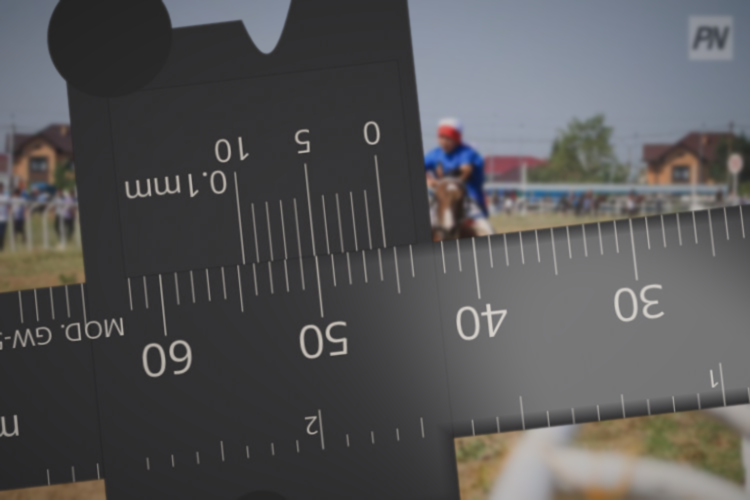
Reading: 45.6mm
